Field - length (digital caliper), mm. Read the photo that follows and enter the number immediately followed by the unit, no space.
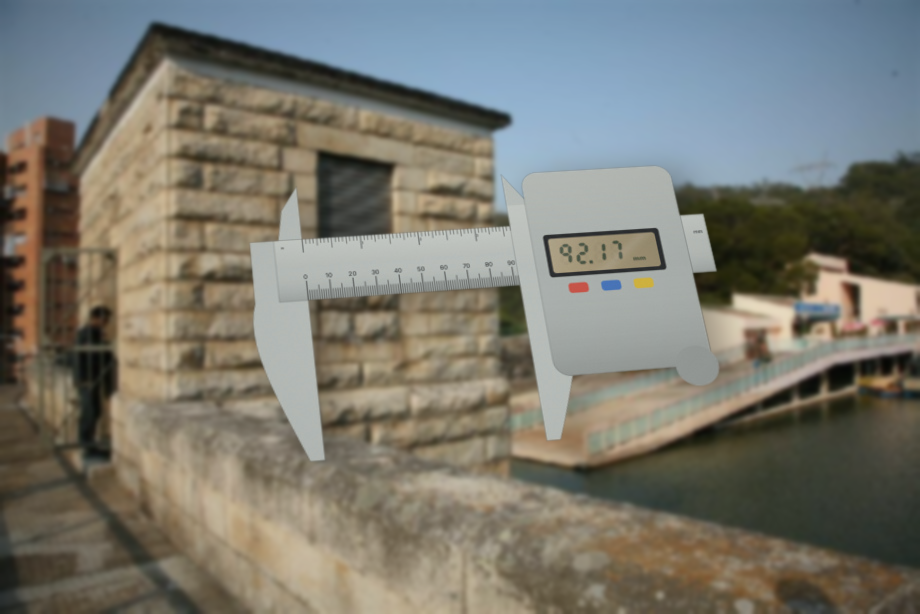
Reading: 92.17mm
